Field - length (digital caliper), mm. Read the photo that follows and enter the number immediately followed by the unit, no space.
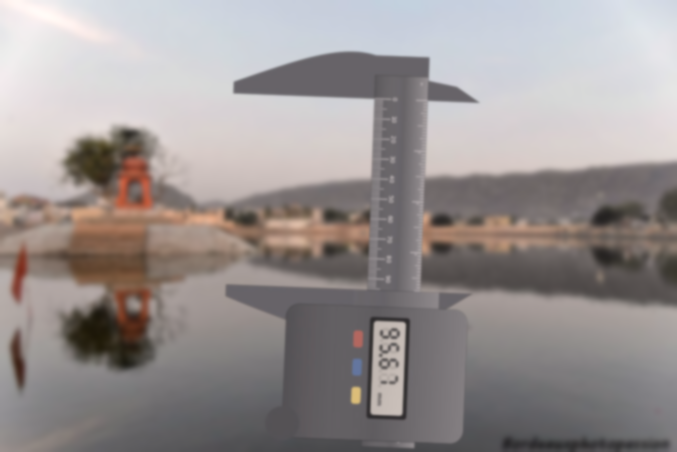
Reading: 95.67mm
